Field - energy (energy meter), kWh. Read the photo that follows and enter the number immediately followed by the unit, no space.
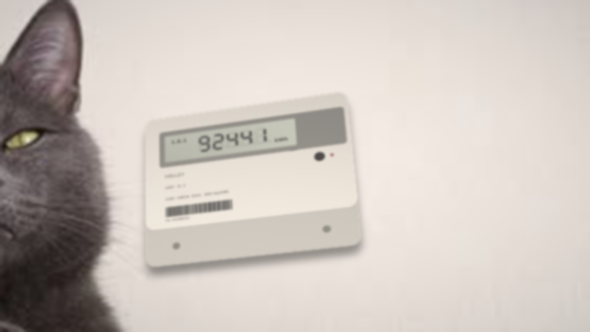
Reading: 92441kWh
